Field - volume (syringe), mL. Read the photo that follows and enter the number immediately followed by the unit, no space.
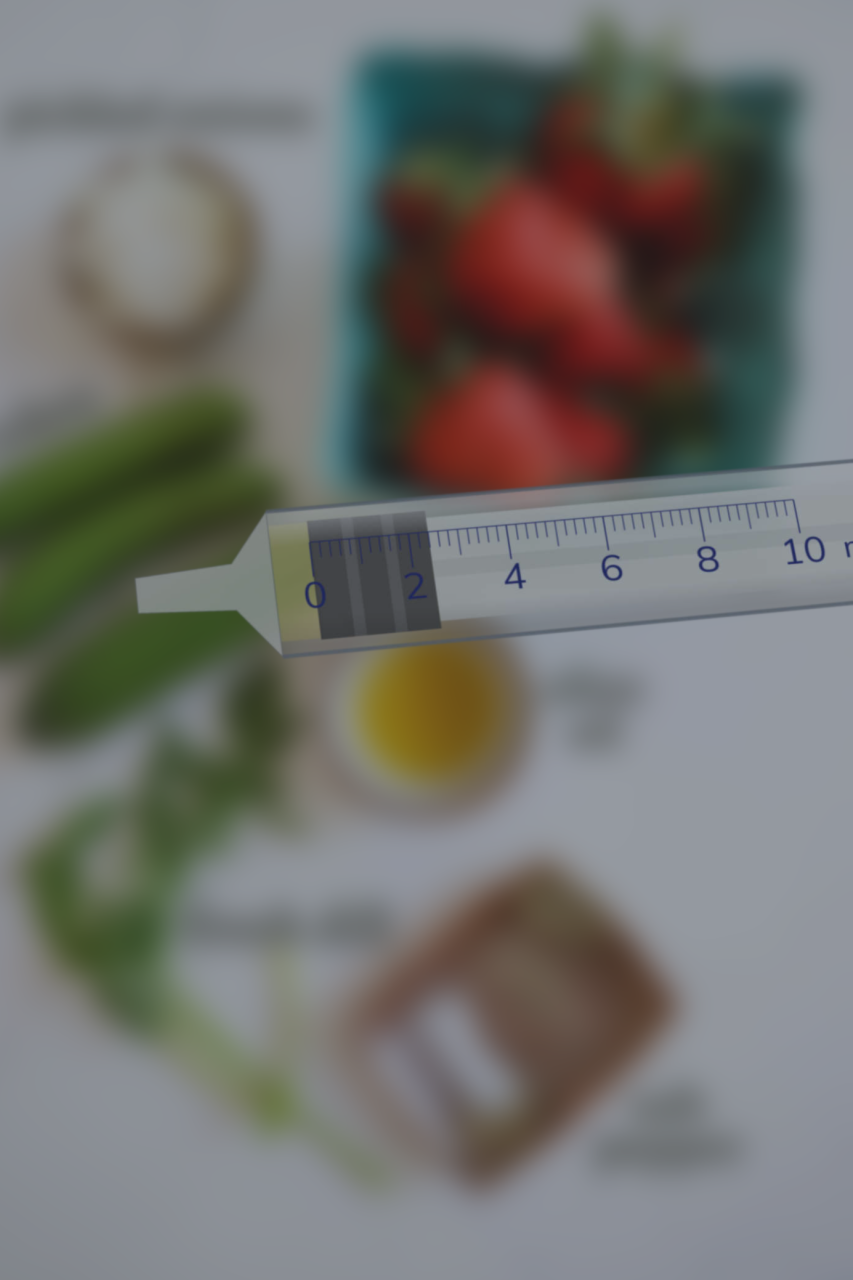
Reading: 0mL
